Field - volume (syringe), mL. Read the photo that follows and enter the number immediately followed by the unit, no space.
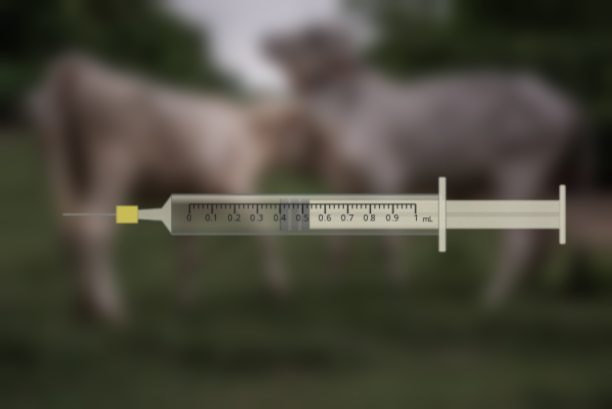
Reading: 0.4mL
